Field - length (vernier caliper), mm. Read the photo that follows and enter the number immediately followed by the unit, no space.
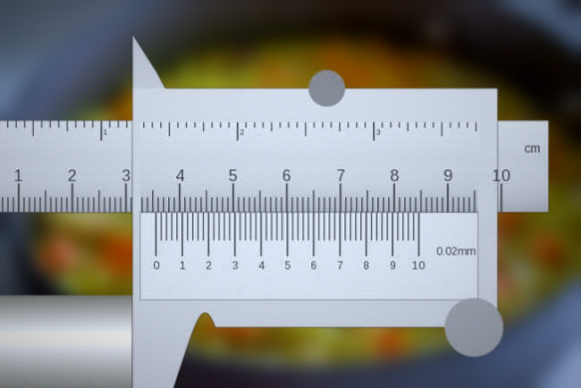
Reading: 35.6mm
